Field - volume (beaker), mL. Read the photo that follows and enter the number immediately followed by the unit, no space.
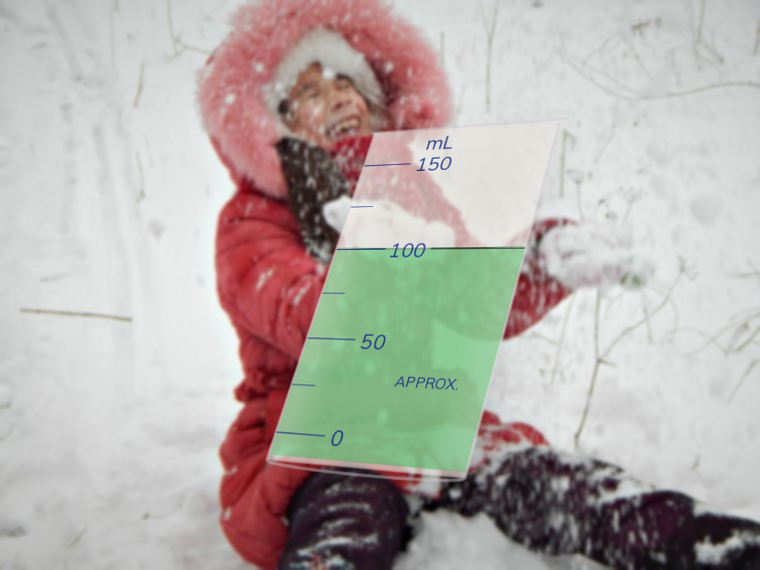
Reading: 100mL
